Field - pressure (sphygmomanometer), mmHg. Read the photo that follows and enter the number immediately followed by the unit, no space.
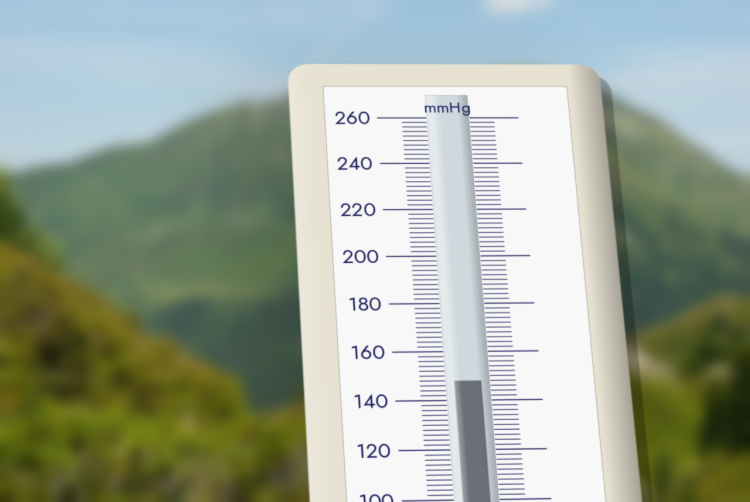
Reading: 148mmHg
